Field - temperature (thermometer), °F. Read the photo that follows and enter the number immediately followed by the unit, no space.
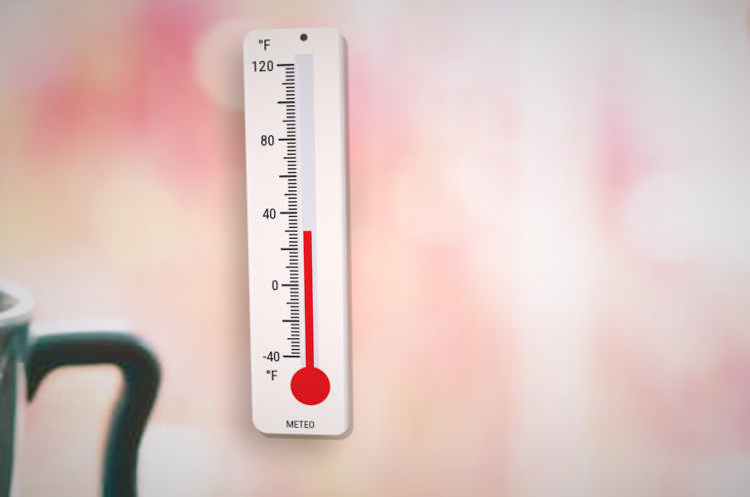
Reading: 30°F
